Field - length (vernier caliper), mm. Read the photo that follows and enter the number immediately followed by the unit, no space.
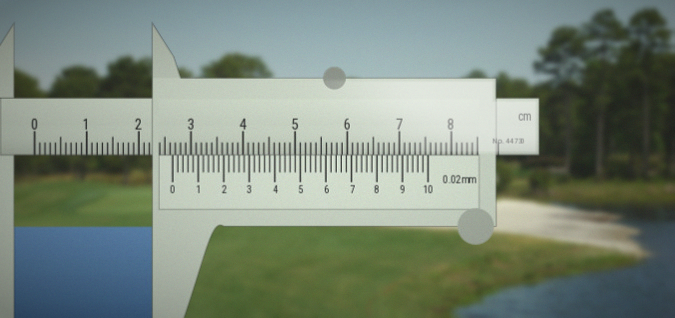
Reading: 26.5mm
